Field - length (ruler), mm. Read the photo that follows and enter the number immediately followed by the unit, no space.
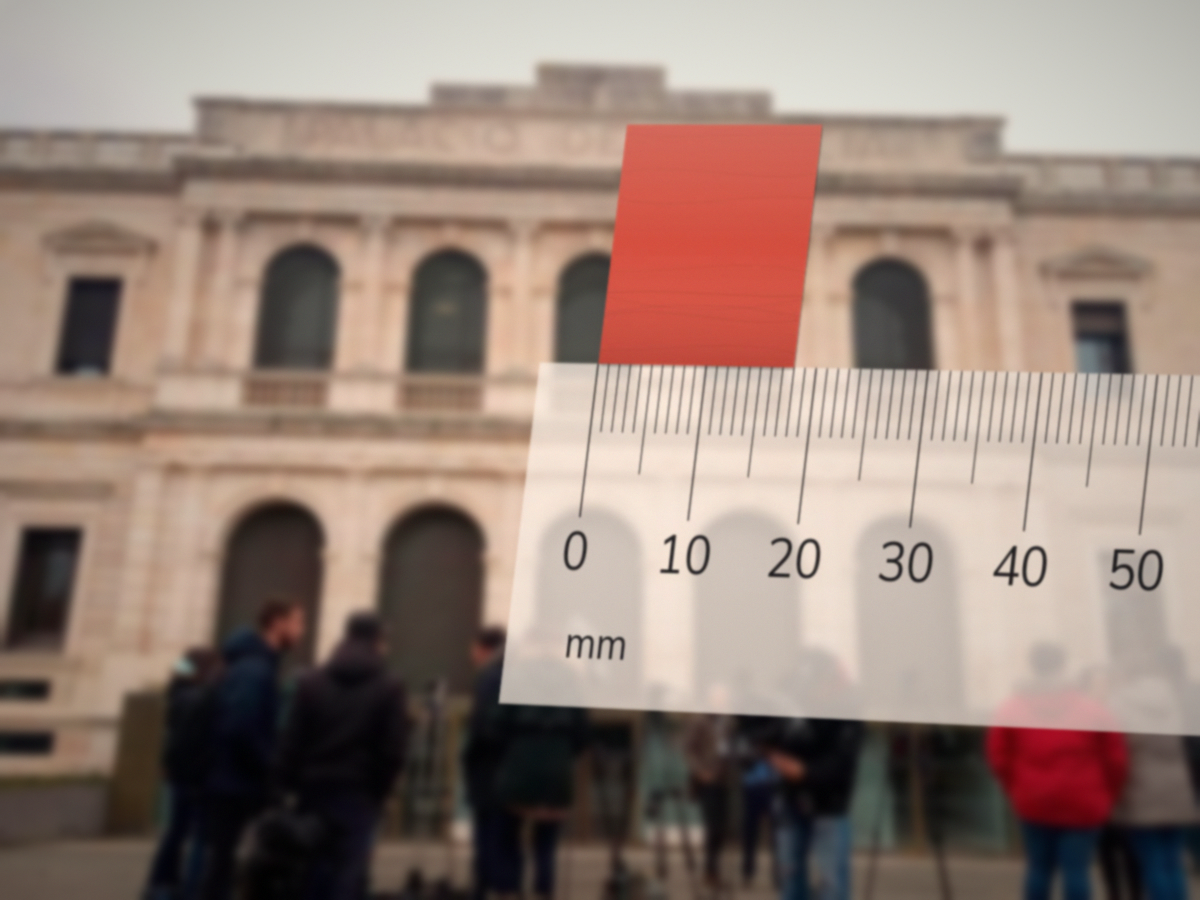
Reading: 18mm
